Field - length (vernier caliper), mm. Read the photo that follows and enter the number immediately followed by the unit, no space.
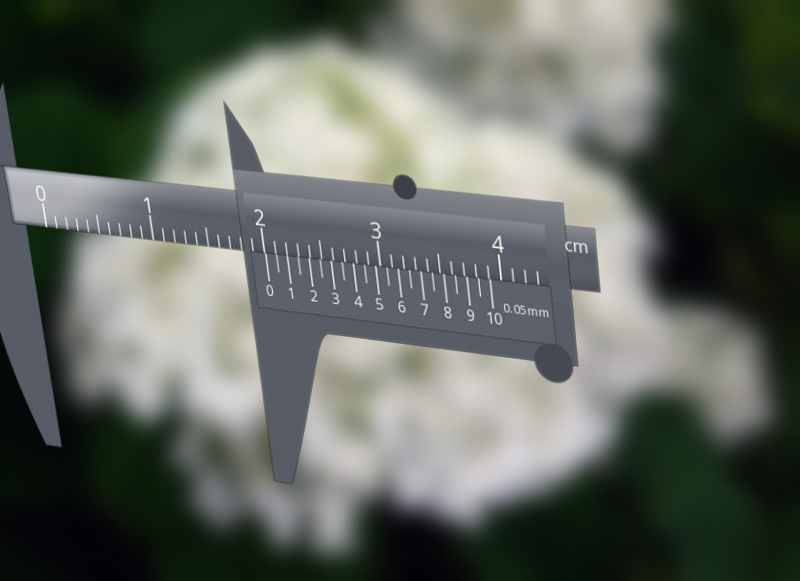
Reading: 20.1mm
